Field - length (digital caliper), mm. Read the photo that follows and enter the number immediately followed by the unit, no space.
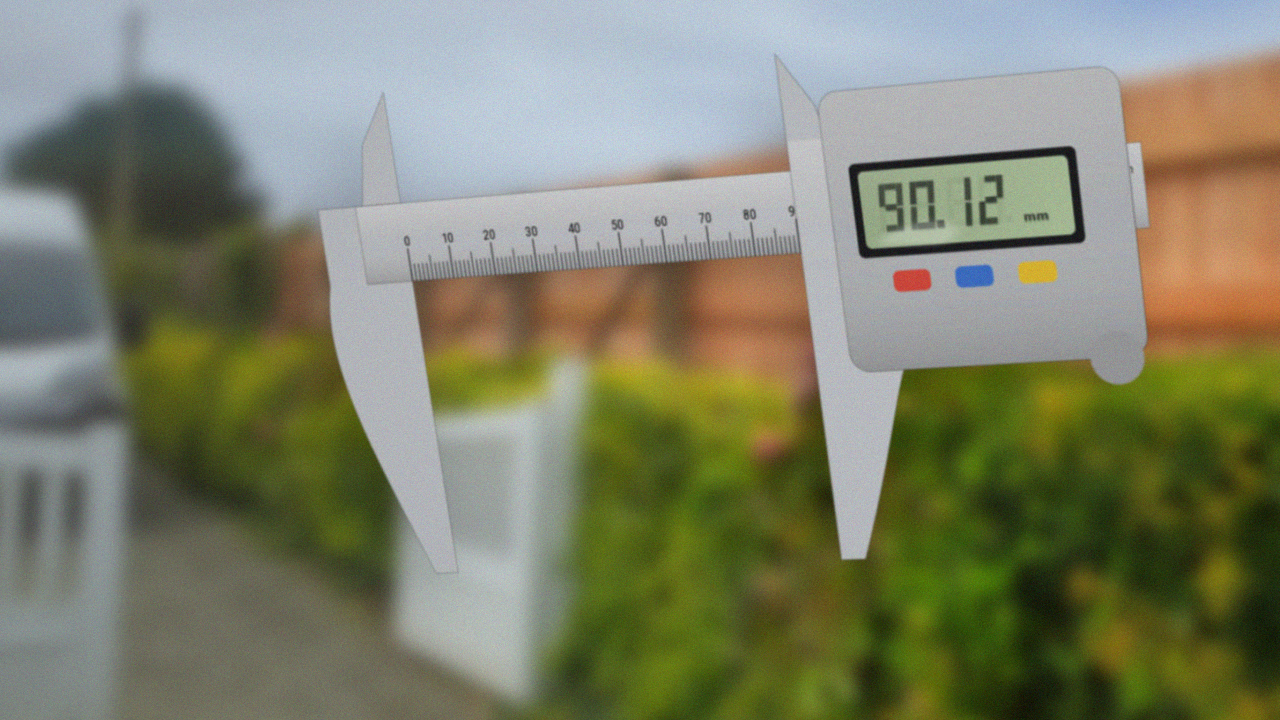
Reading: 90.12mm
